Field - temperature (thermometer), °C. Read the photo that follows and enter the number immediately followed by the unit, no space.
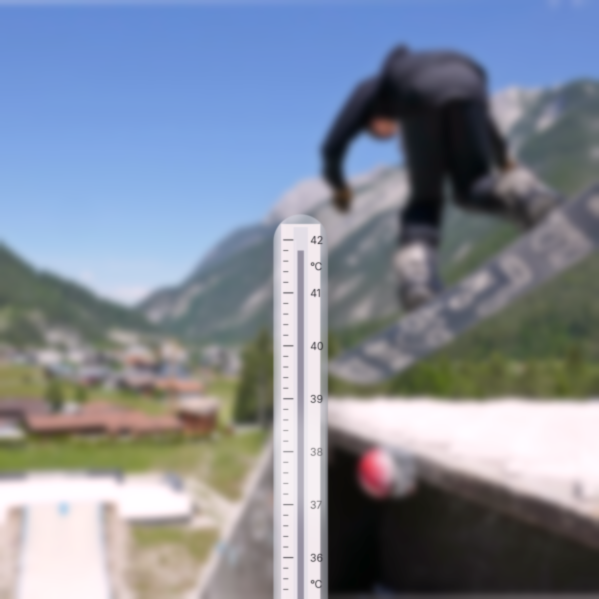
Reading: 41.8°C
